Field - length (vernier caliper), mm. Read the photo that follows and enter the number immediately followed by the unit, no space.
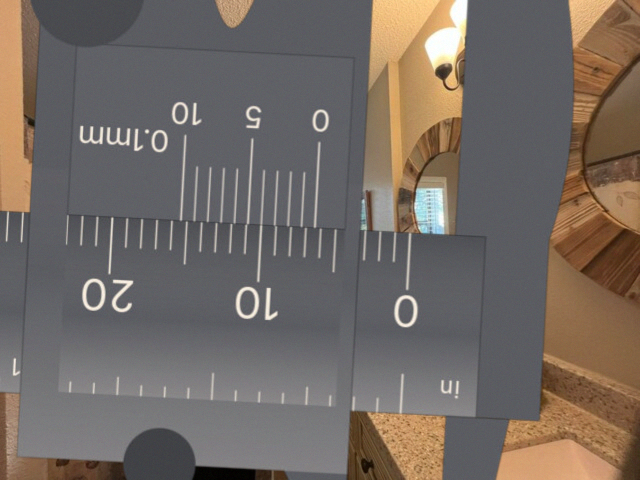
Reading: 6.4mm
